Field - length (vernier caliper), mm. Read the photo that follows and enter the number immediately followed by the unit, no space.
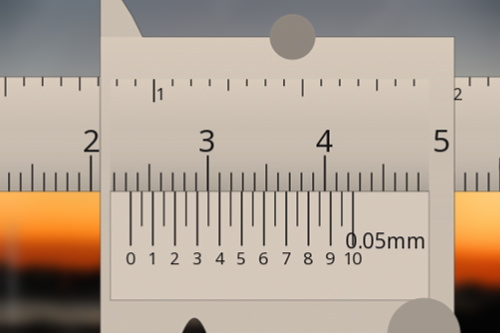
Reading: 23.4mm
